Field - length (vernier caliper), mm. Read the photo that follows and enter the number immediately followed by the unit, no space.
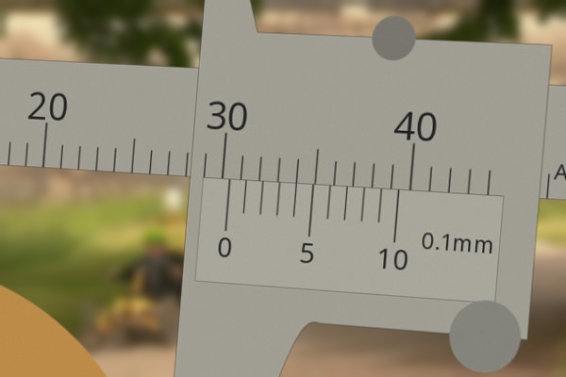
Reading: 30.4mm
